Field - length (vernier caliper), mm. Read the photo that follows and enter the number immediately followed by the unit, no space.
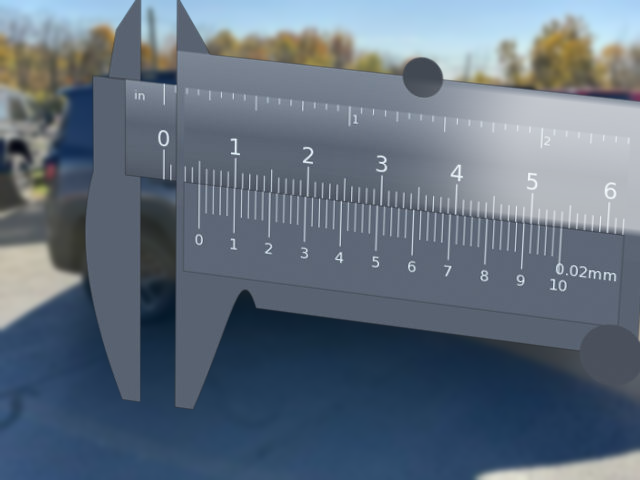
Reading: 5.0mm
